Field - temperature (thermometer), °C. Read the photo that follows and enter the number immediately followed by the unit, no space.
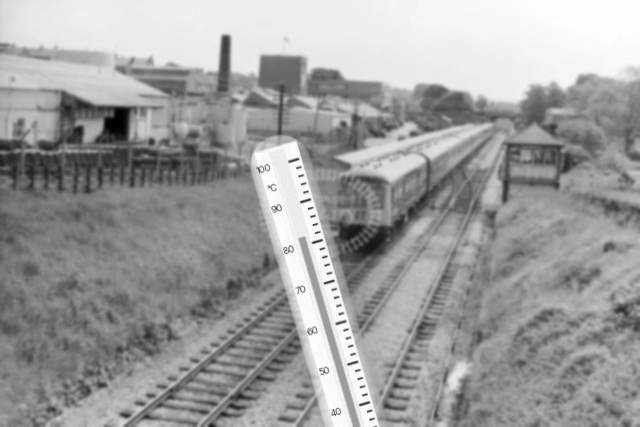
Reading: 82°C
